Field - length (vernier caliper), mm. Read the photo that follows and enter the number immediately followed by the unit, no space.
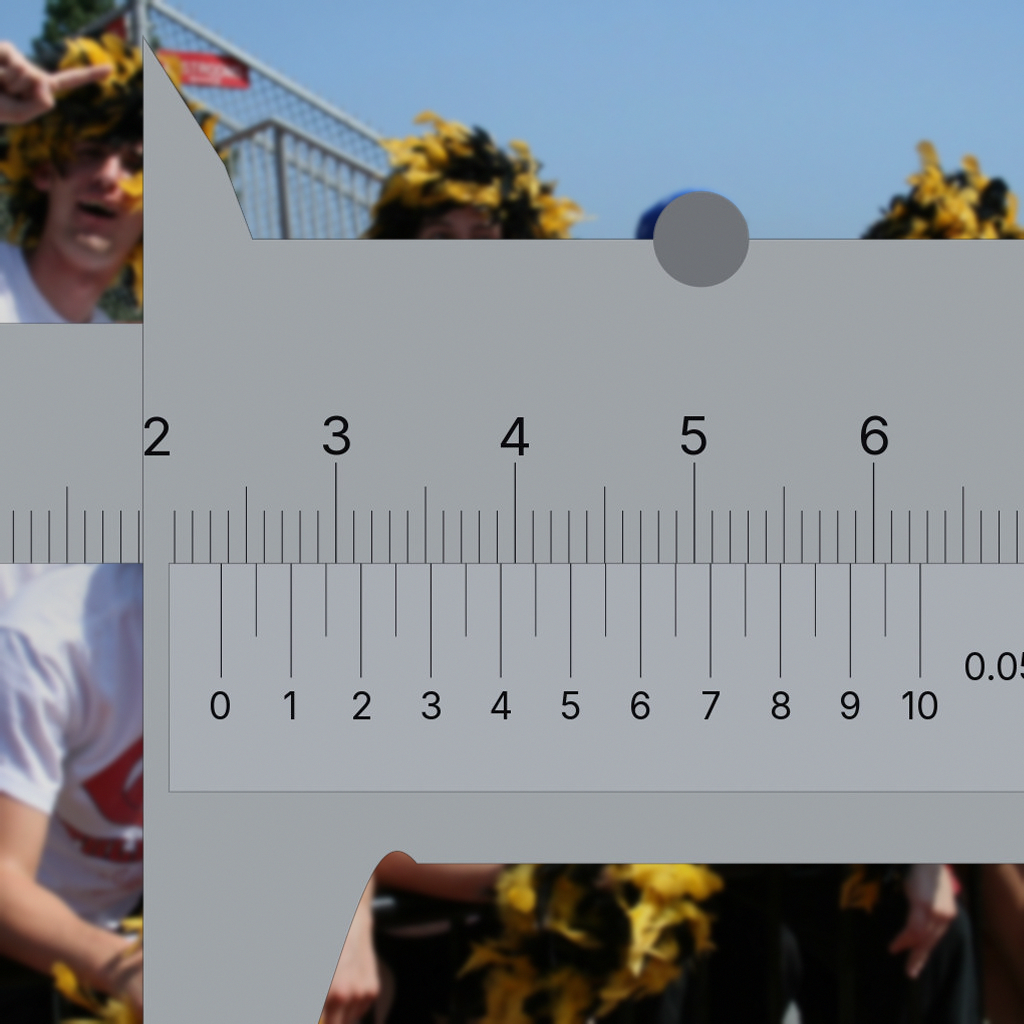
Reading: 23.6mm
